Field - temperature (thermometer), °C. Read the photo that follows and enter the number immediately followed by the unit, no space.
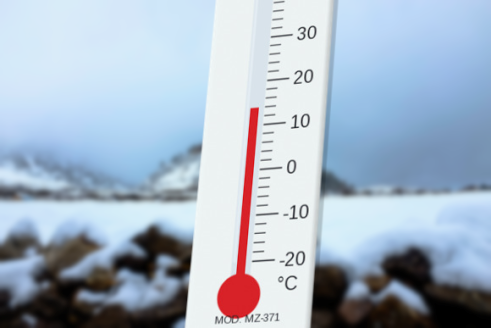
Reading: 14°C
